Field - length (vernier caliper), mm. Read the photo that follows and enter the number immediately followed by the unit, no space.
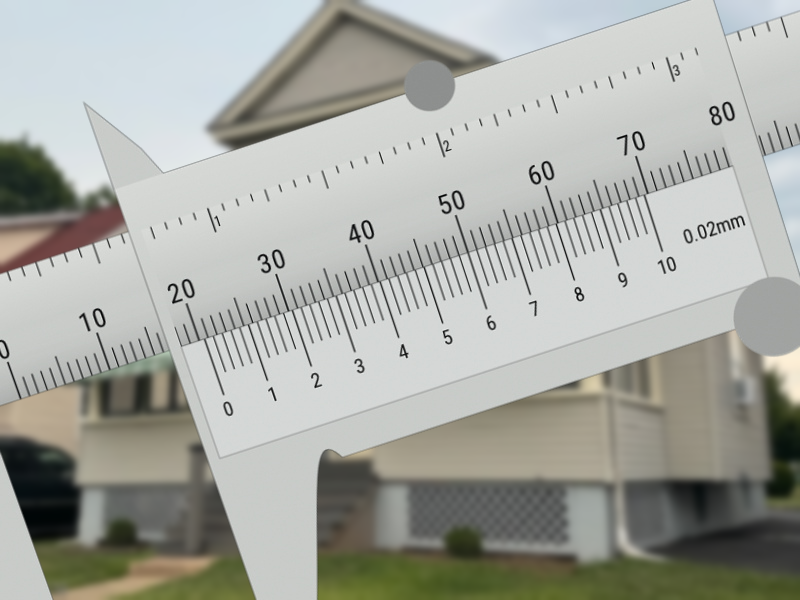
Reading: 20.6mm
